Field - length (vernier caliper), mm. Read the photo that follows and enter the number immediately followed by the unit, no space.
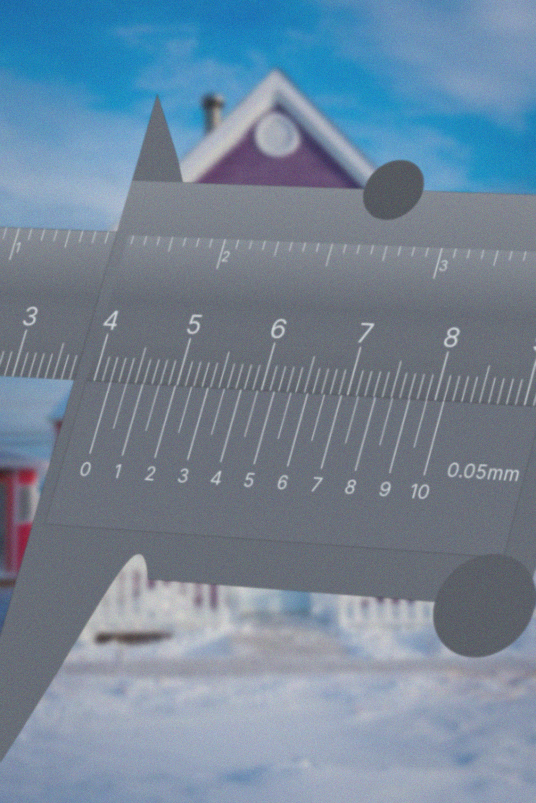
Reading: 42.0mm
